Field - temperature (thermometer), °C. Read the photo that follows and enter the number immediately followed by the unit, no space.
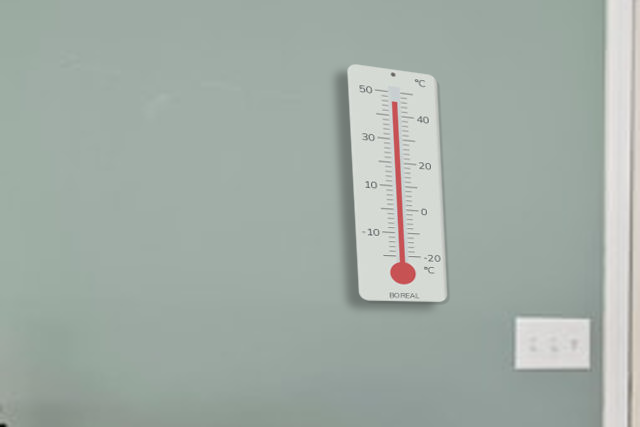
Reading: 46°C
